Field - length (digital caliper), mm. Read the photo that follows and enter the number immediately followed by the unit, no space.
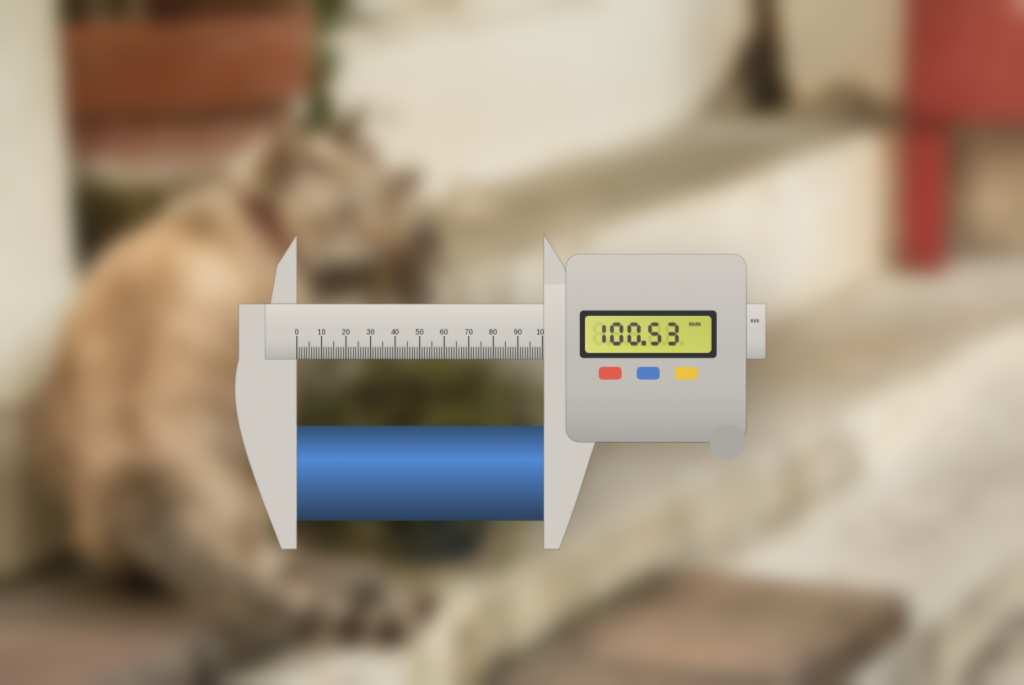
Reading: 100.53mm
